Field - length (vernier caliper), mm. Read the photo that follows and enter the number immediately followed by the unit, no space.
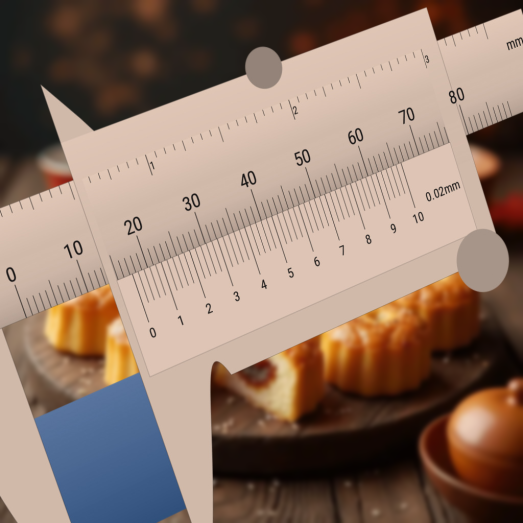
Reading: 17.4mm
